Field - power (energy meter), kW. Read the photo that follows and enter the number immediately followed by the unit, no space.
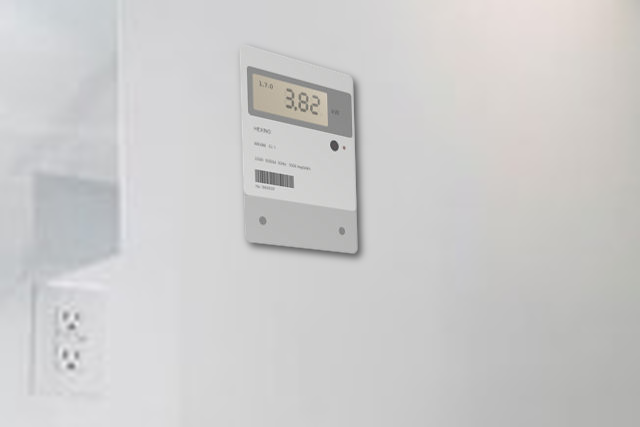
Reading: 3.82kW
